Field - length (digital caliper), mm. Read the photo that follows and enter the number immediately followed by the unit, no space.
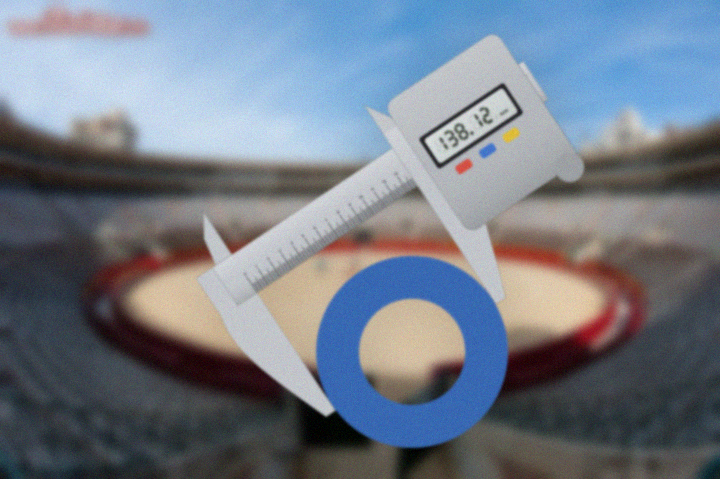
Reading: 138.12mm
